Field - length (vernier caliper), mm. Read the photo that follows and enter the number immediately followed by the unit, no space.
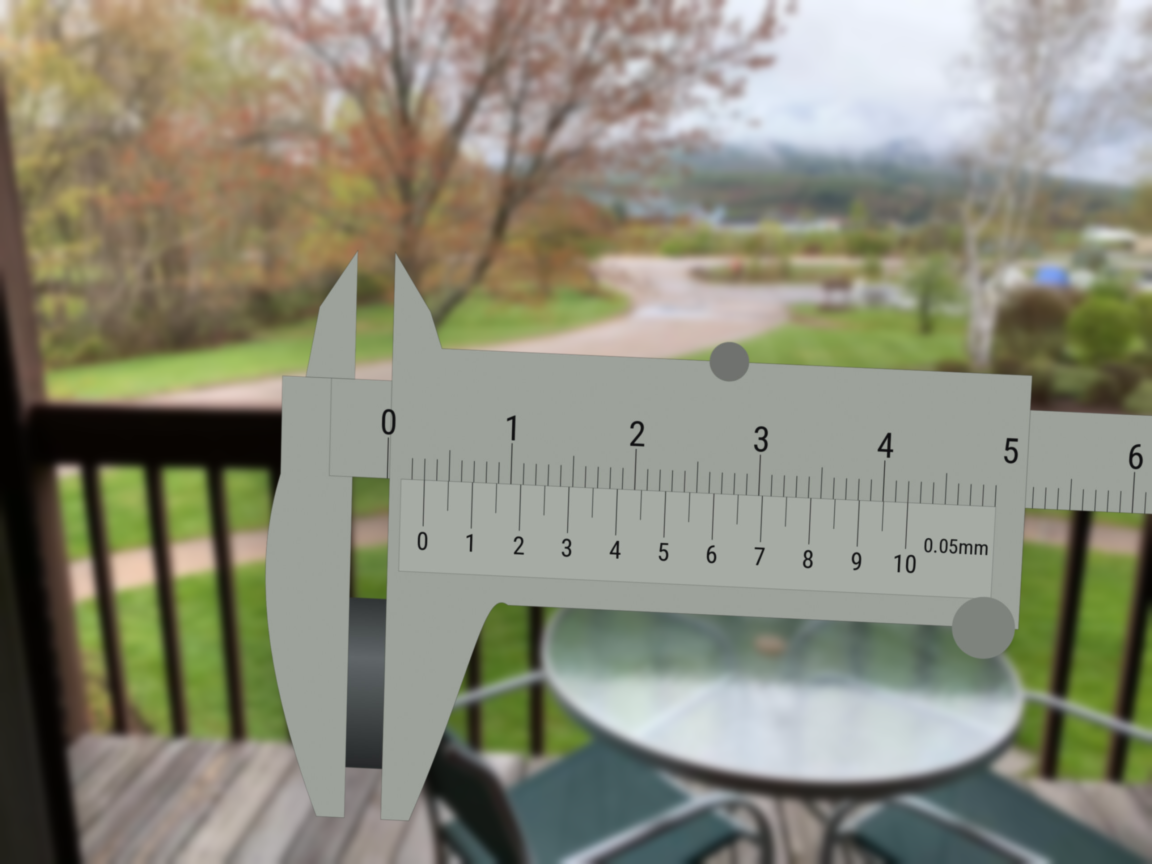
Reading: 3.0mm
